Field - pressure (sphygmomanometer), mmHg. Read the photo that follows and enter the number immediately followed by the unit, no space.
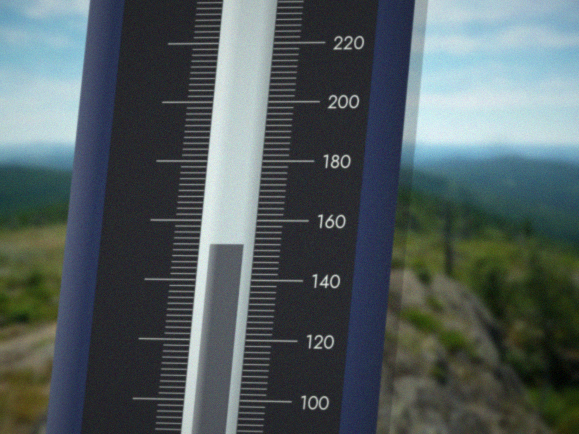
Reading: 152mmHg
